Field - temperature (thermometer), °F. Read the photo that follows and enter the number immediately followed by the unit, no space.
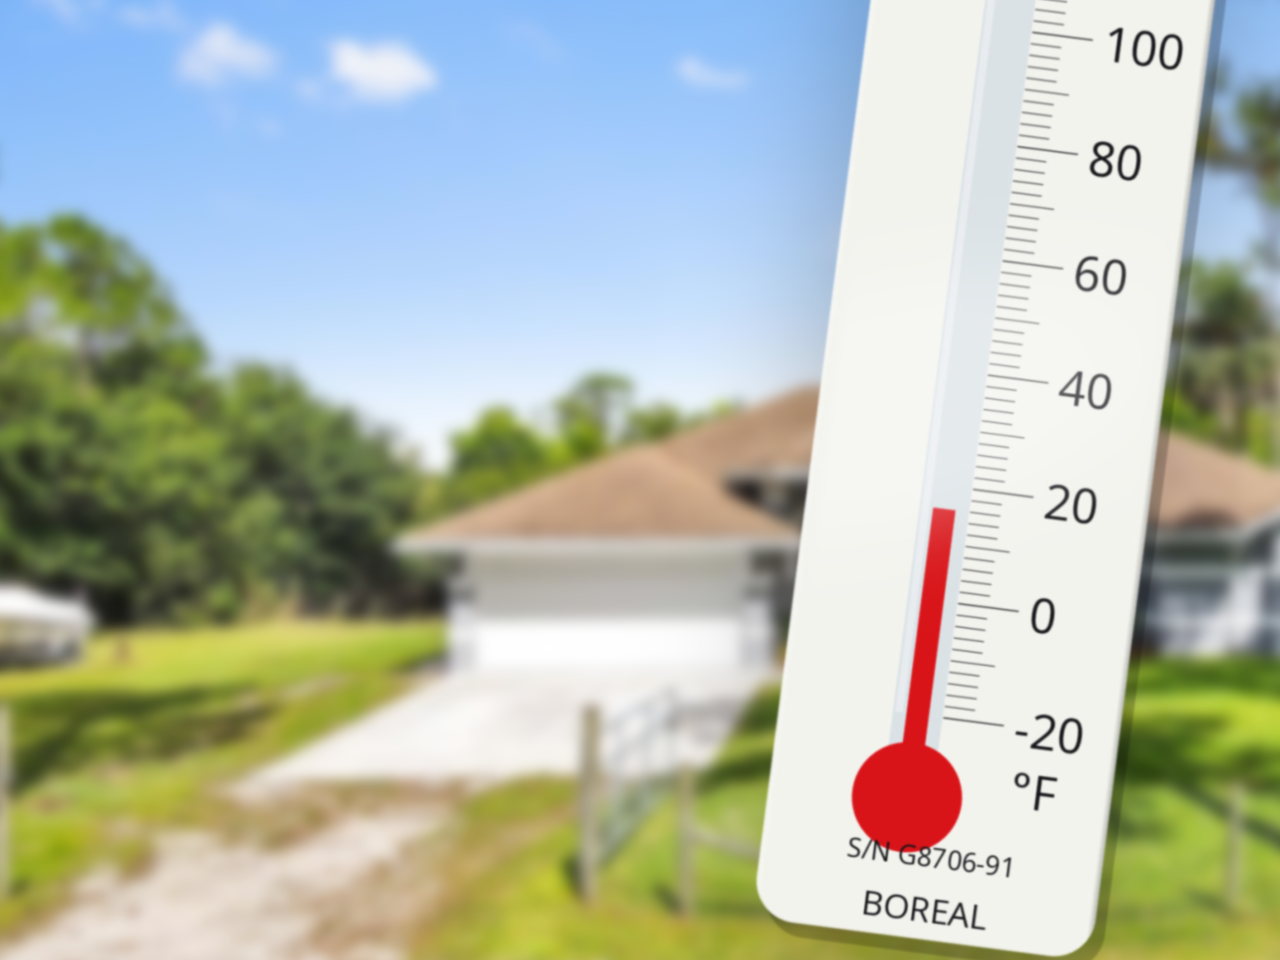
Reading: 16°F
